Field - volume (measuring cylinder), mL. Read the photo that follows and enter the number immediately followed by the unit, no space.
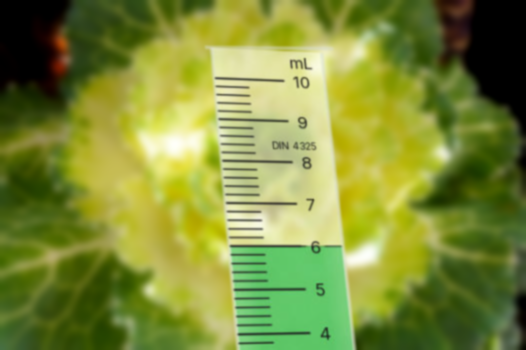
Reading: 6mL
